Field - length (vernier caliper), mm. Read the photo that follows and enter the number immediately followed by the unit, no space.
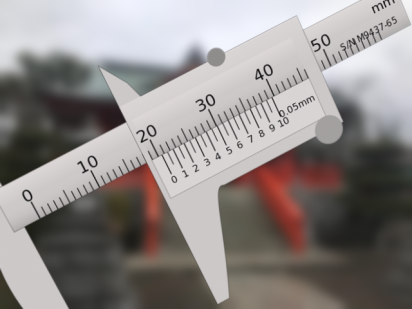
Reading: 20.6mm
